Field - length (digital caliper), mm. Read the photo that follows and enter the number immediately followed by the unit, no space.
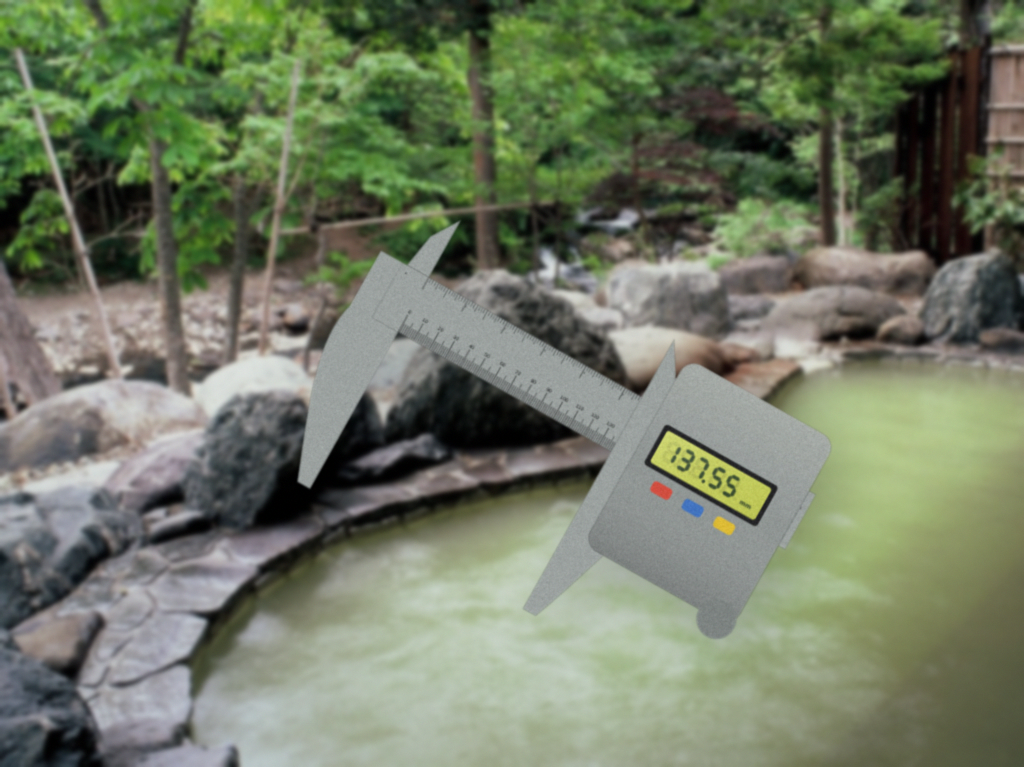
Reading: 137.55mm
